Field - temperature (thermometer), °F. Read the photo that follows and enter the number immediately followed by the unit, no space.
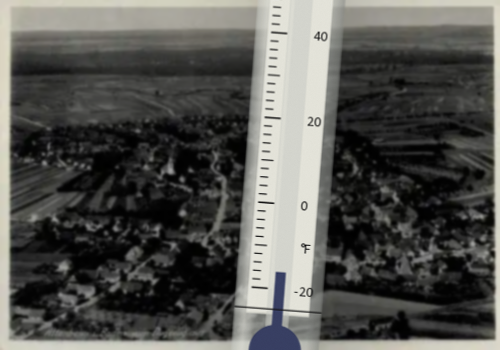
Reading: -16°F
